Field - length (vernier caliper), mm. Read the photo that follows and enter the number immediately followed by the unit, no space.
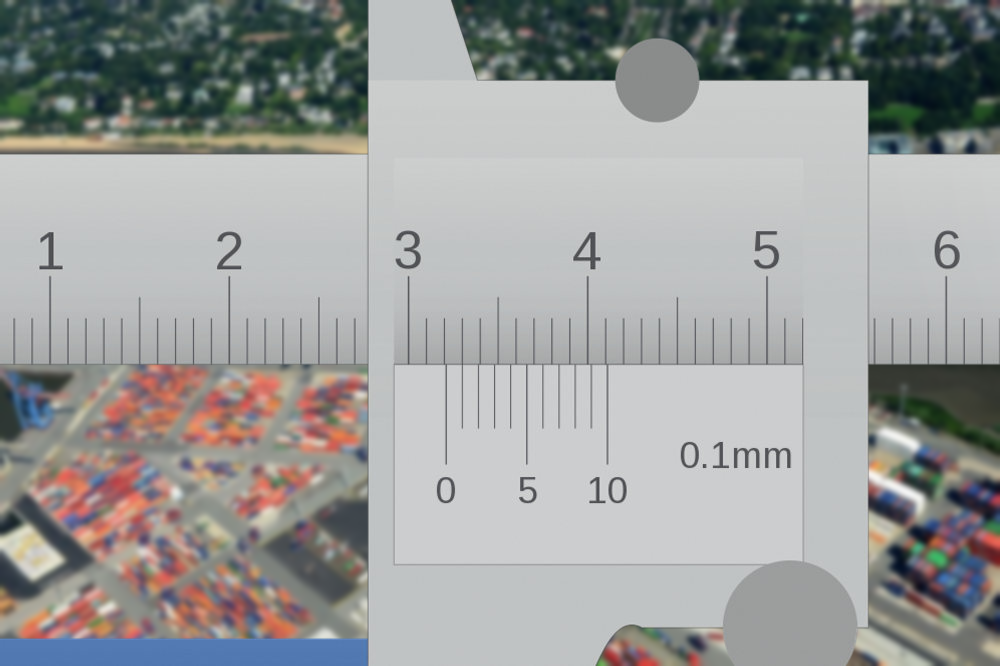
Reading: 32.1mm
